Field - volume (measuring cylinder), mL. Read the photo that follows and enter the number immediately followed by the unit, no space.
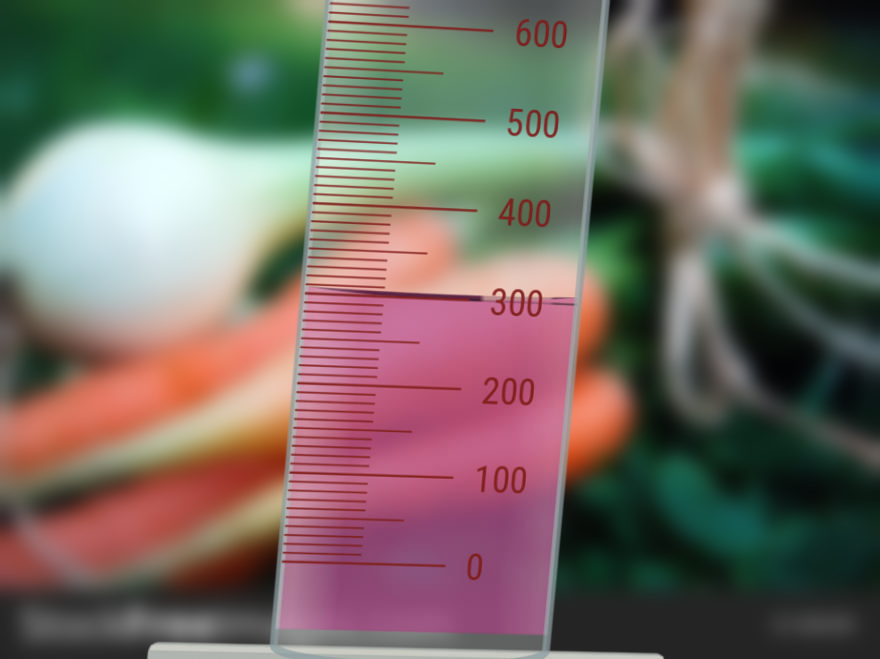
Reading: 300mL
